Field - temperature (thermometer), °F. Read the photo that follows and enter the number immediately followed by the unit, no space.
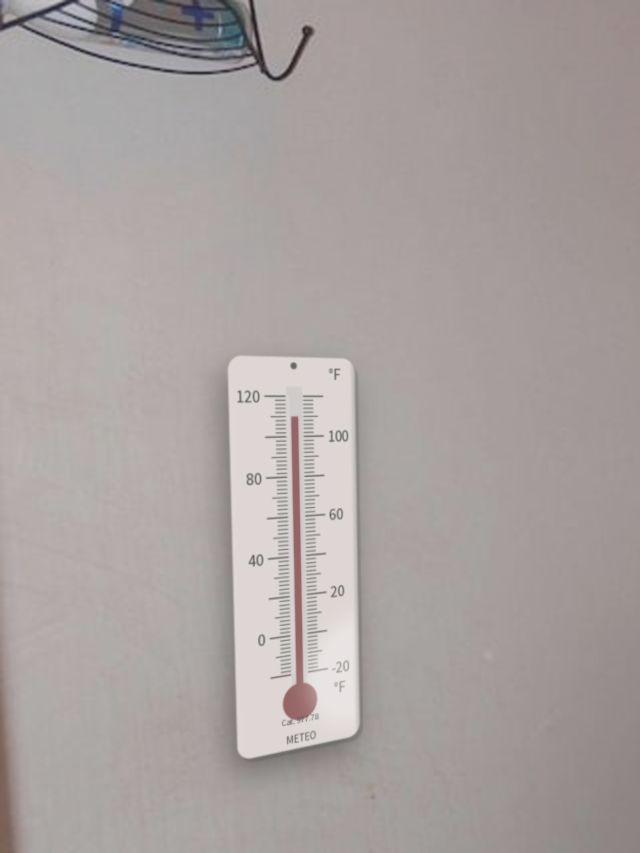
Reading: 110°F
